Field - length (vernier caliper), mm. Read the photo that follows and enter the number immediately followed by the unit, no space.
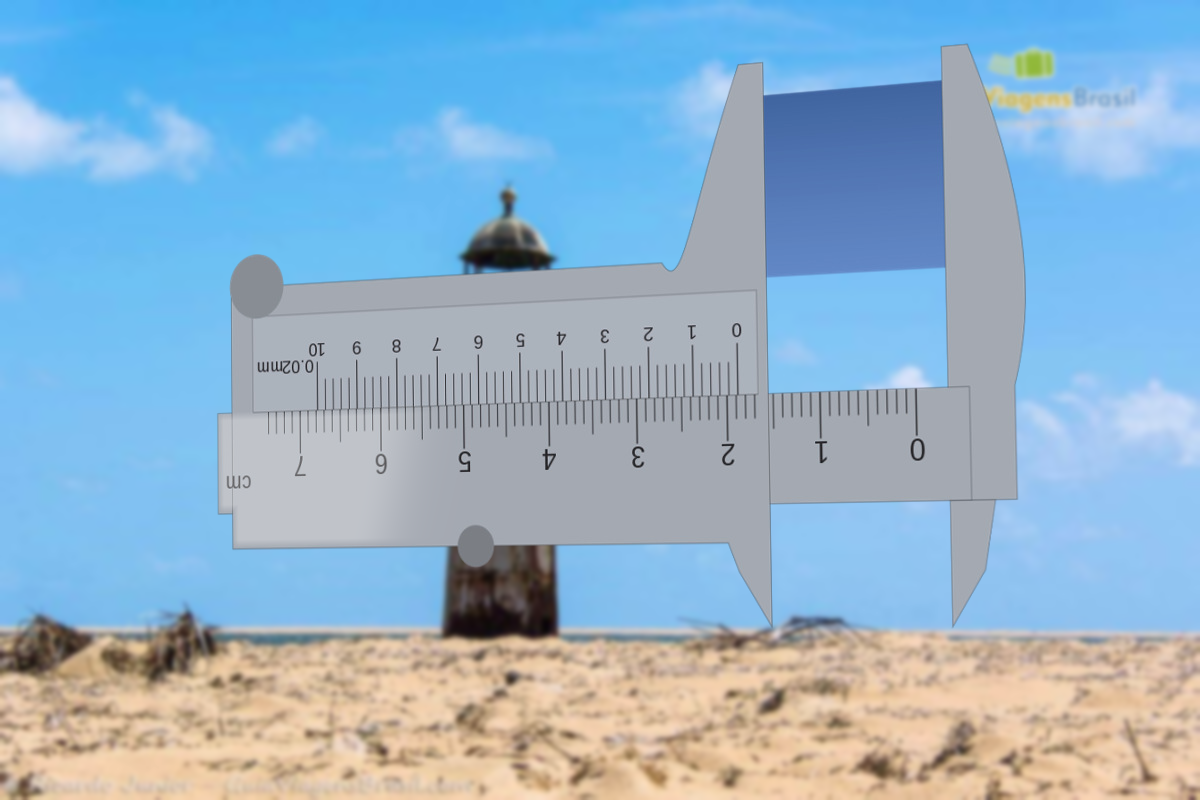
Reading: 18.8mm
